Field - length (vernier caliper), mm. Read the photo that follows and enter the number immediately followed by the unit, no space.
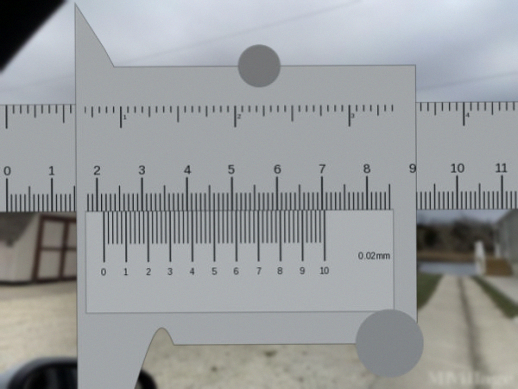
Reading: 21.5mm
